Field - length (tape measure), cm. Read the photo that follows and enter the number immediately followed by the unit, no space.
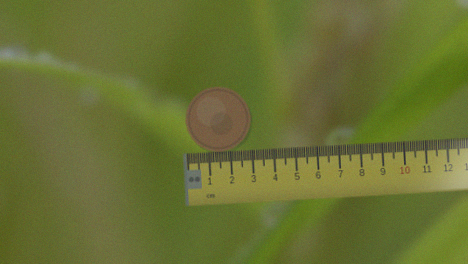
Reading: 3cm
